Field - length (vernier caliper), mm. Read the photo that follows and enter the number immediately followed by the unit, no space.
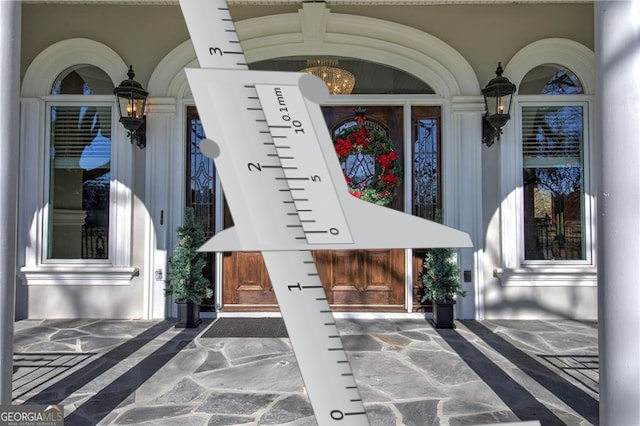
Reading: 14.5mm
